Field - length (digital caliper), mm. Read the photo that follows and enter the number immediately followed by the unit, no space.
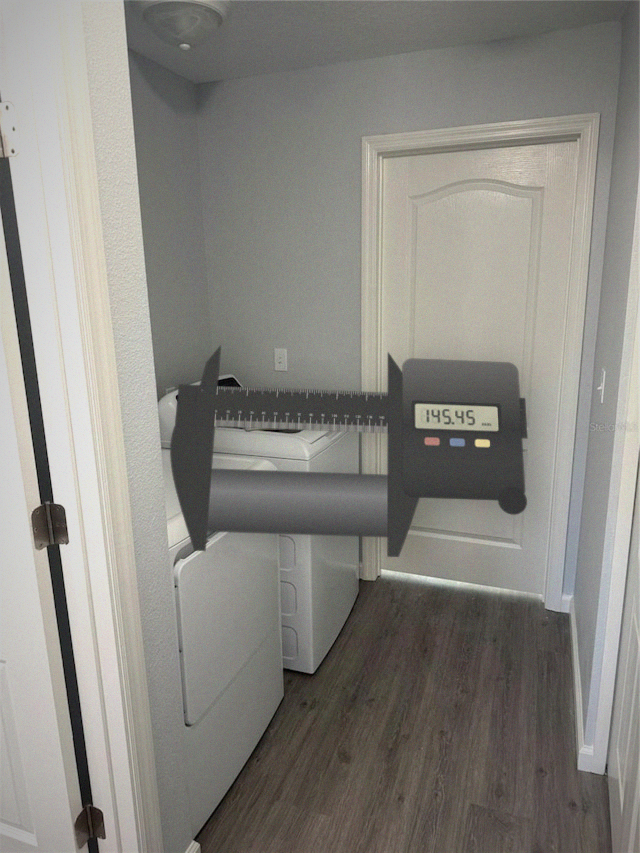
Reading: 145.45mm
